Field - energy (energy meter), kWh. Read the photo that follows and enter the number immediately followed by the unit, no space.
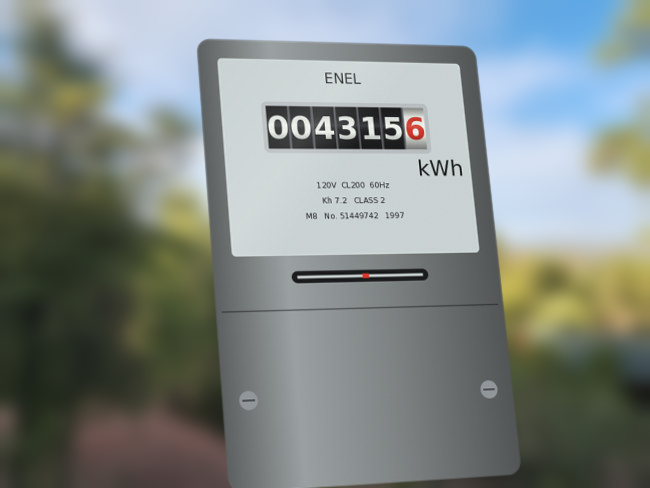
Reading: 4315.6kWh
